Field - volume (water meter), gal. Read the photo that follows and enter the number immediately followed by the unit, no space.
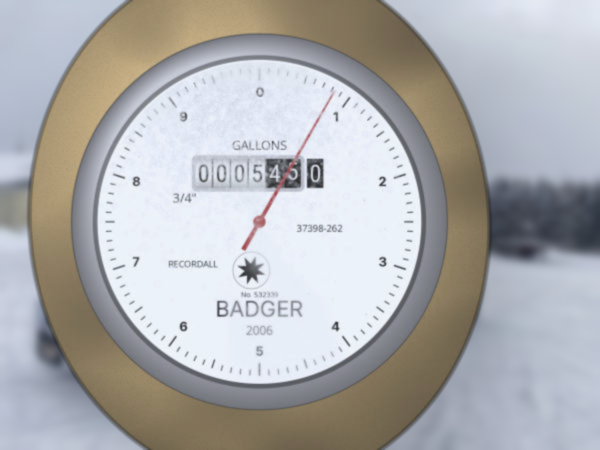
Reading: 5450.8gal
